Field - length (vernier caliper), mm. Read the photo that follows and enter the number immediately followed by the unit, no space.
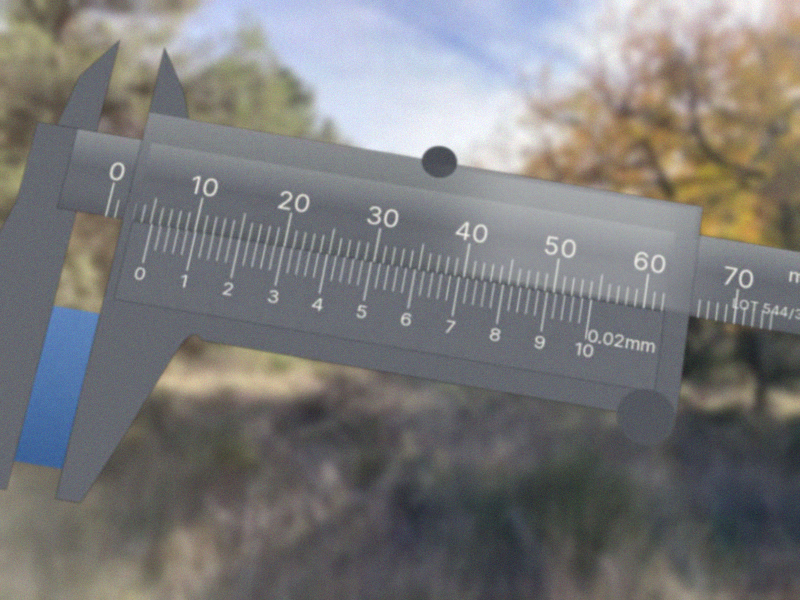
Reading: 5.2mm
